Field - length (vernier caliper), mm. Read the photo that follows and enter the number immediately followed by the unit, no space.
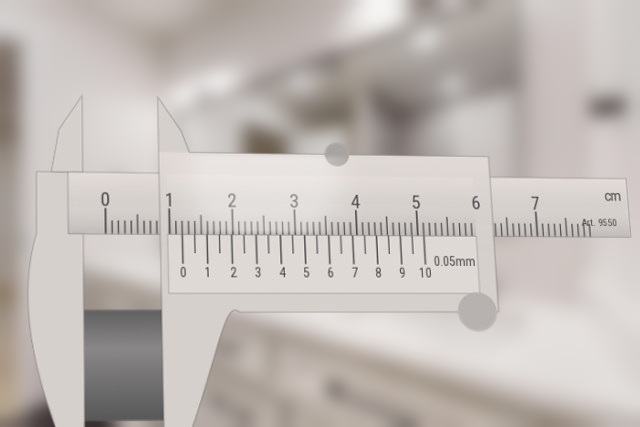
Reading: 12.0mm
